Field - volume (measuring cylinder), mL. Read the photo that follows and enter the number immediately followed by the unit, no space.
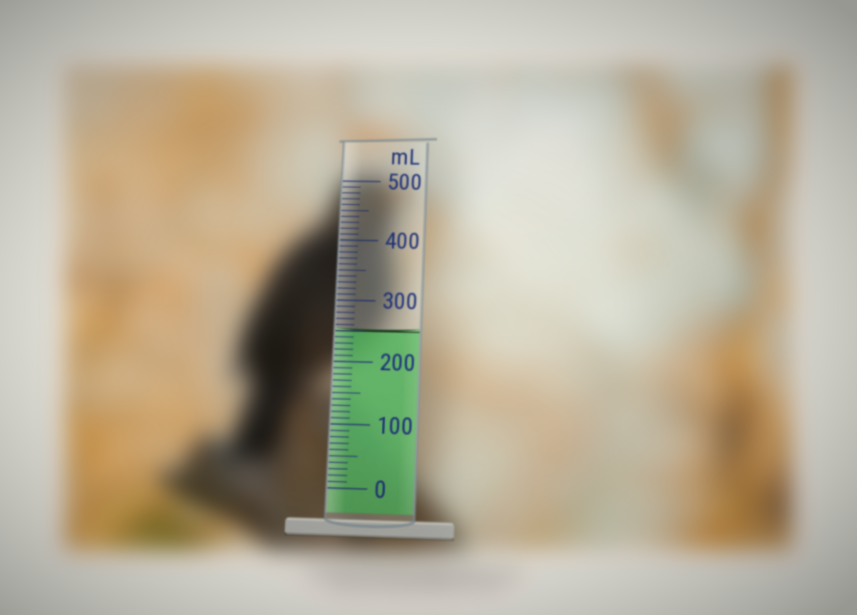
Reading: 250mL
